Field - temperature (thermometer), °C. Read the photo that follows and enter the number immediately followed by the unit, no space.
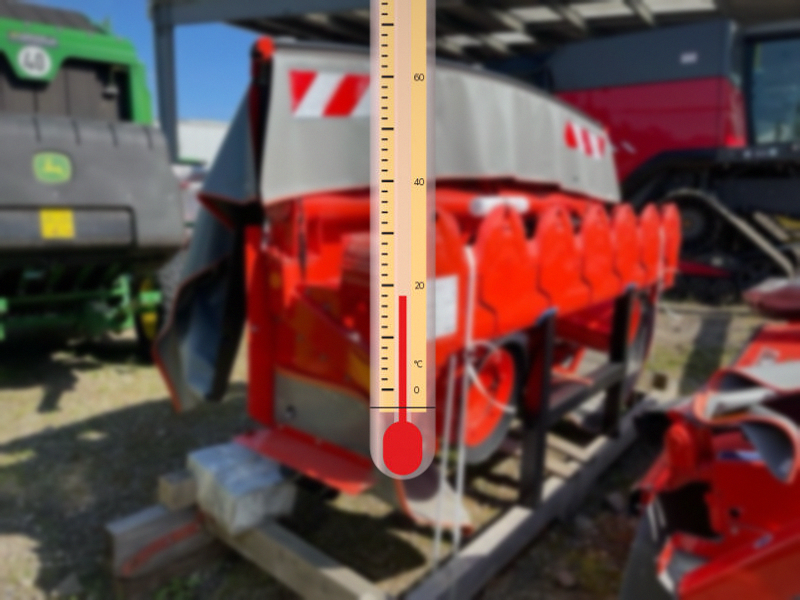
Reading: 18°C
